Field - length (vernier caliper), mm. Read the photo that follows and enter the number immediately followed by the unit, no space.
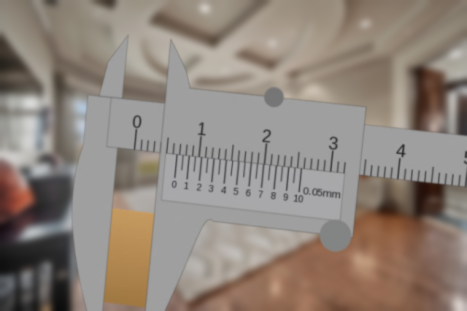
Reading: 6.6mm
